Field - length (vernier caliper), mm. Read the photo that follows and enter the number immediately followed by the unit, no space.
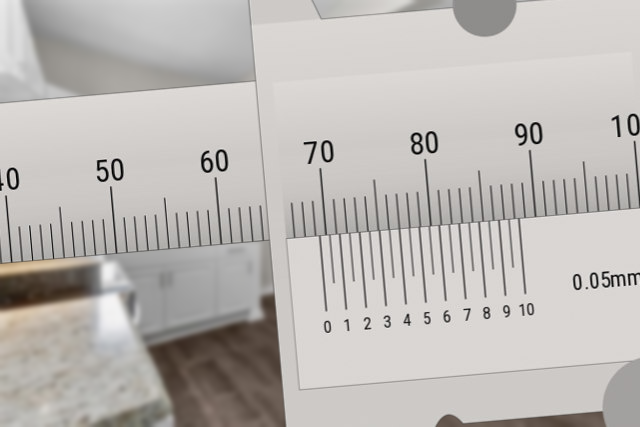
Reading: 69.4mm
